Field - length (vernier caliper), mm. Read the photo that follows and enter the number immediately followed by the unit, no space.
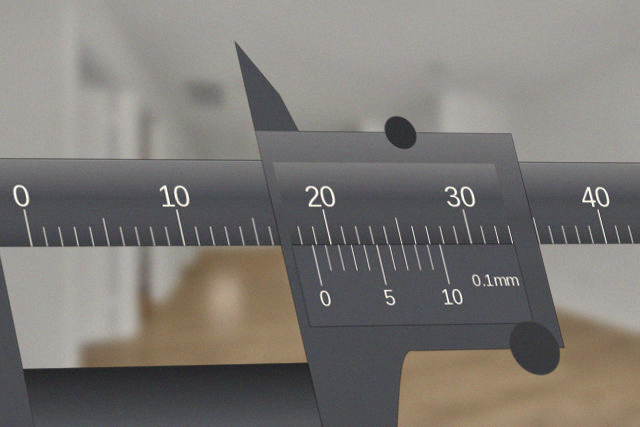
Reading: 18.7mm
